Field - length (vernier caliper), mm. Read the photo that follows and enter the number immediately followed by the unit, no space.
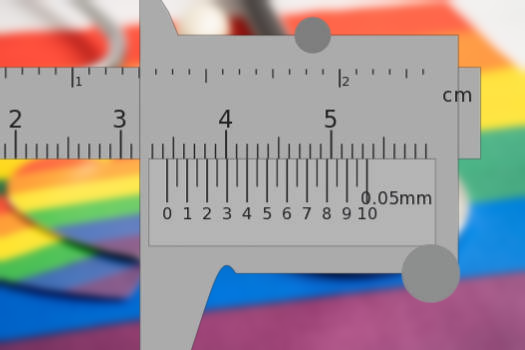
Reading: 34.4mm
